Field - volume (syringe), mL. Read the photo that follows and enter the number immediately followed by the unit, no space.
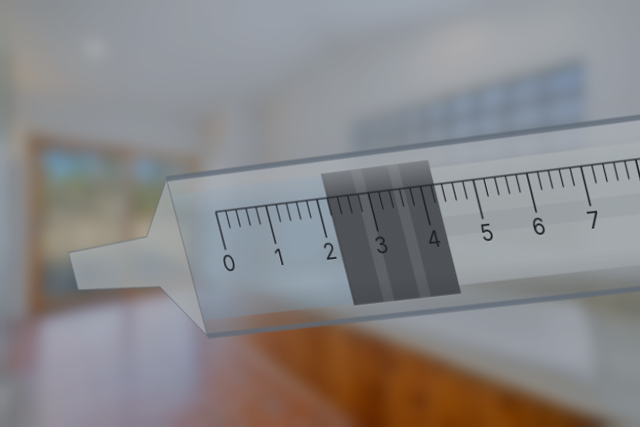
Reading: 2.2mL
